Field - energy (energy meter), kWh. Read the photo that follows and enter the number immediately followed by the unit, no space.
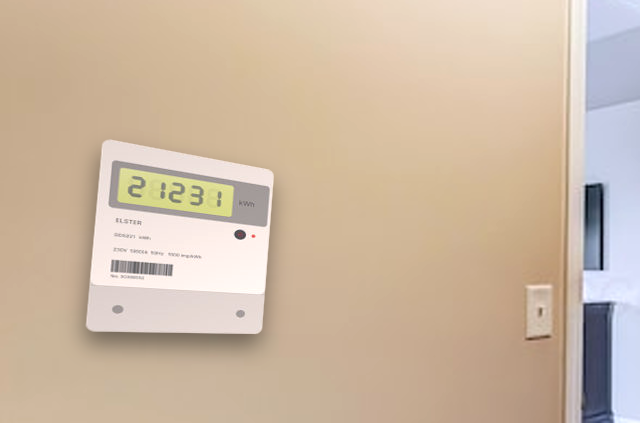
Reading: 21231kWh
